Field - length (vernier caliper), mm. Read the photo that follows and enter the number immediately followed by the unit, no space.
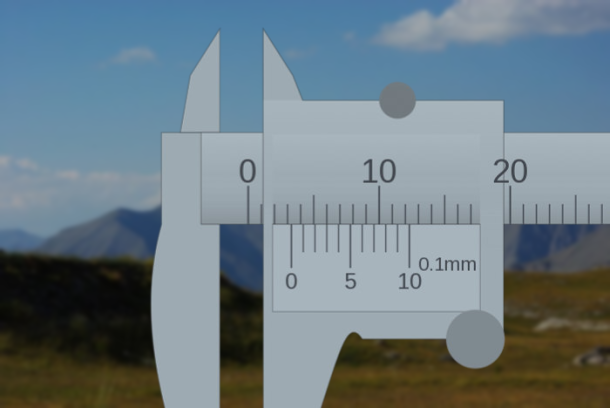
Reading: 3.3mm
